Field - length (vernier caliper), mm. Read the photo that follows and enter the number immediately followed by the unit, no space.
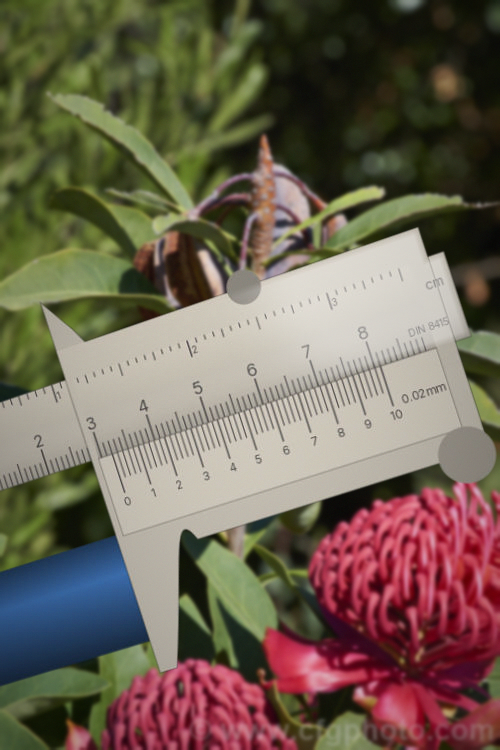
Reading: 32.0mm
